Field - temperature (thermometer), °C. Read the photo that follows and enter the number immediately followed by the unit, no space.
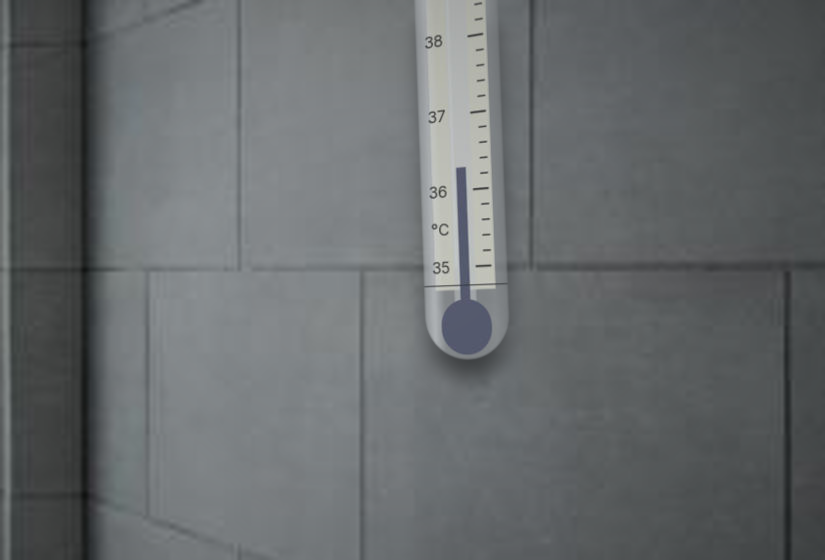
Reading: 36.3°C
